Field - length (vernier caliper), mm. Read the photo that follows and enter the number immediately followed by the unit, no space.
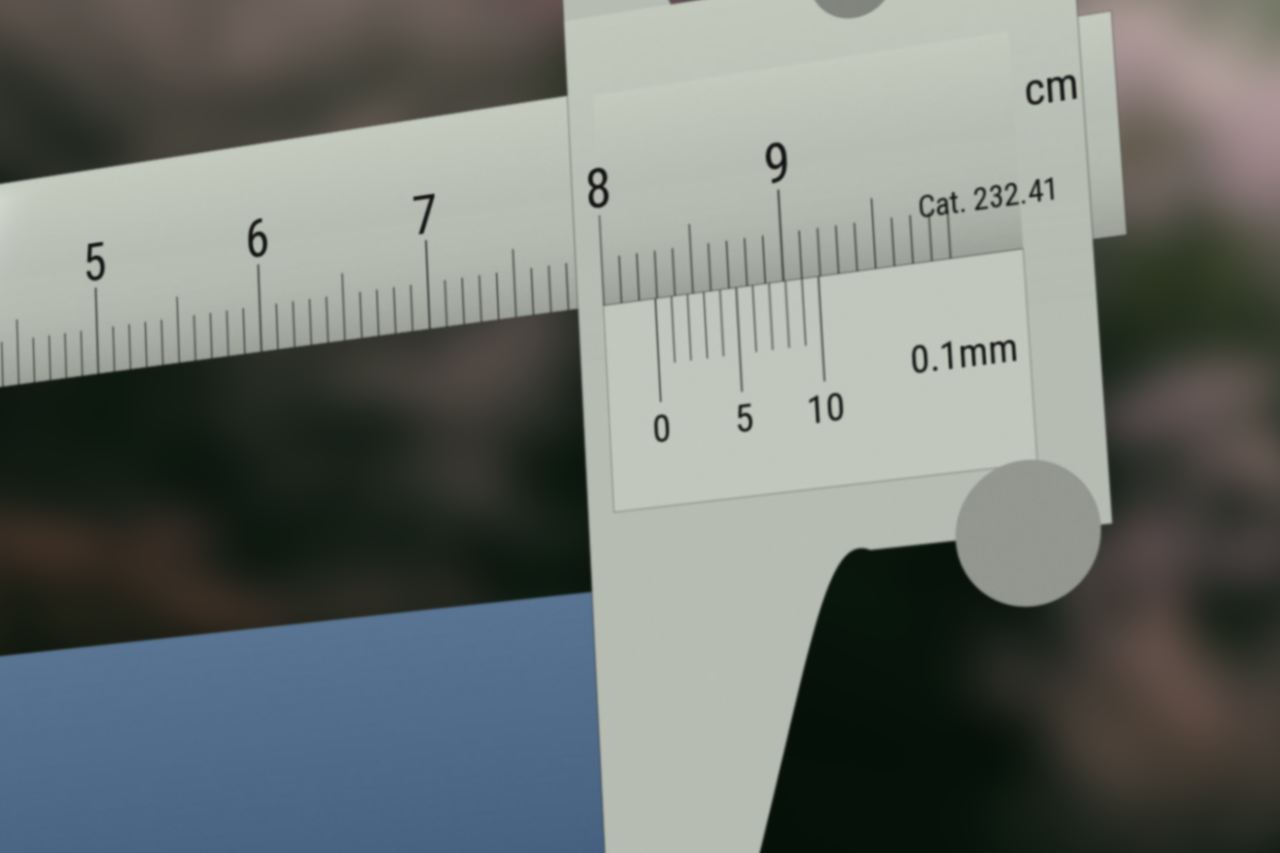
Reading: 82.9mm
